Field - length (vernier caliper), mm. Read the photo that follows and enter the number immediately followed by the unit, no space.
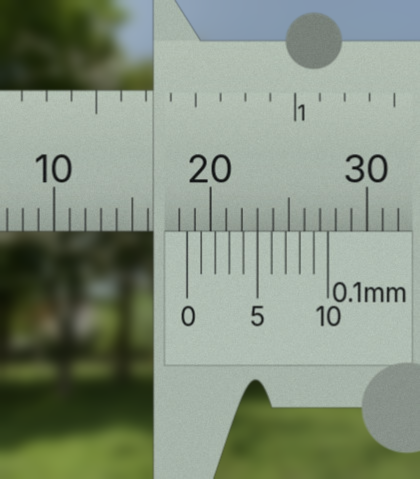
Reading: 18.5mm
